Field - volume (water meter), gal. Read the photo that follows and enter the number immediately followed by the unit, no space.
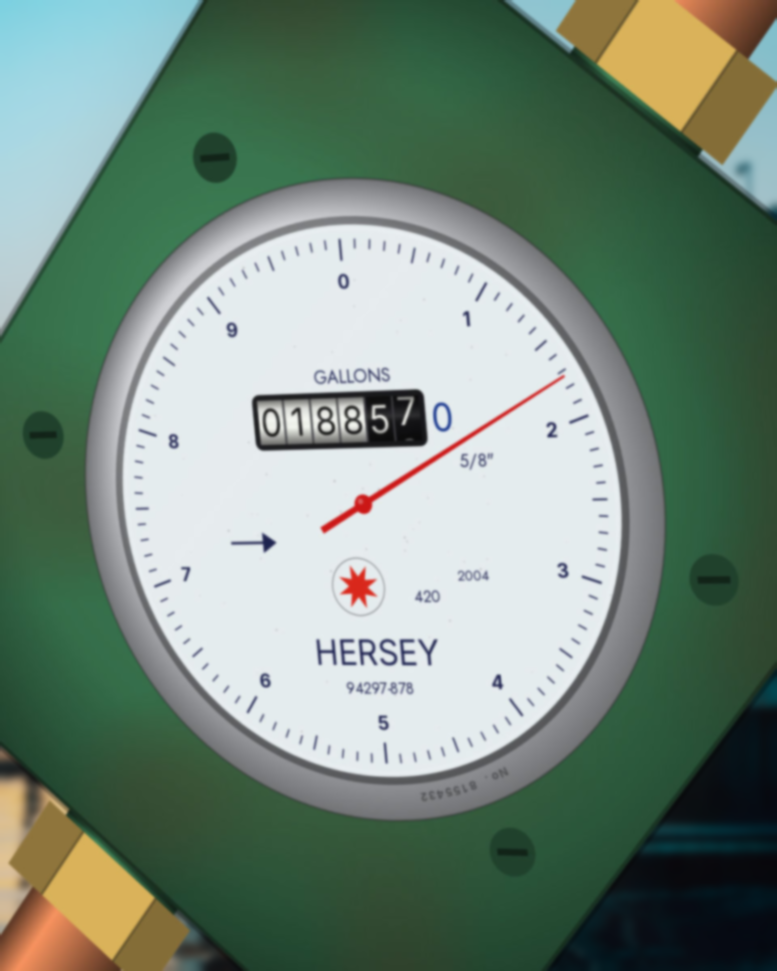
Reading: 188571.7gal
